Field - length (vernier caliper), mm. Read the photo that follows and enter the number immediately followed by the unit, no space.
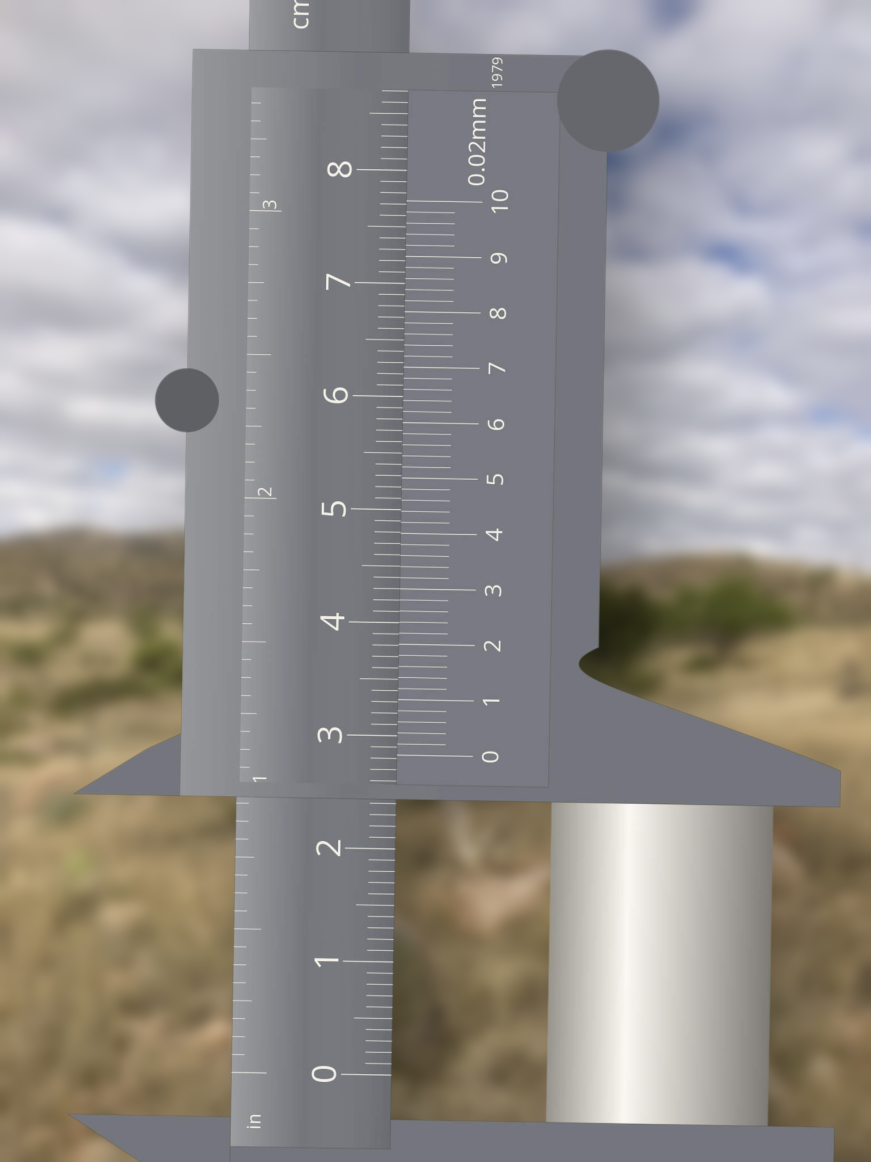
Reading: 28.3mm
